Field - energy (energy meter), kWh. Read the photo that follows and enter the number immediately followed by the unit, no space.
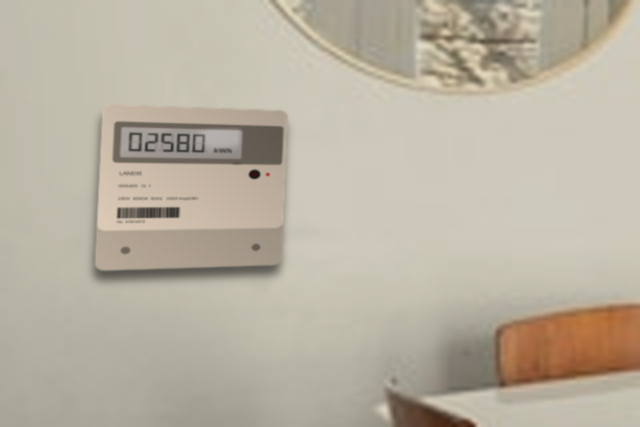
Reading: 2580kWh
